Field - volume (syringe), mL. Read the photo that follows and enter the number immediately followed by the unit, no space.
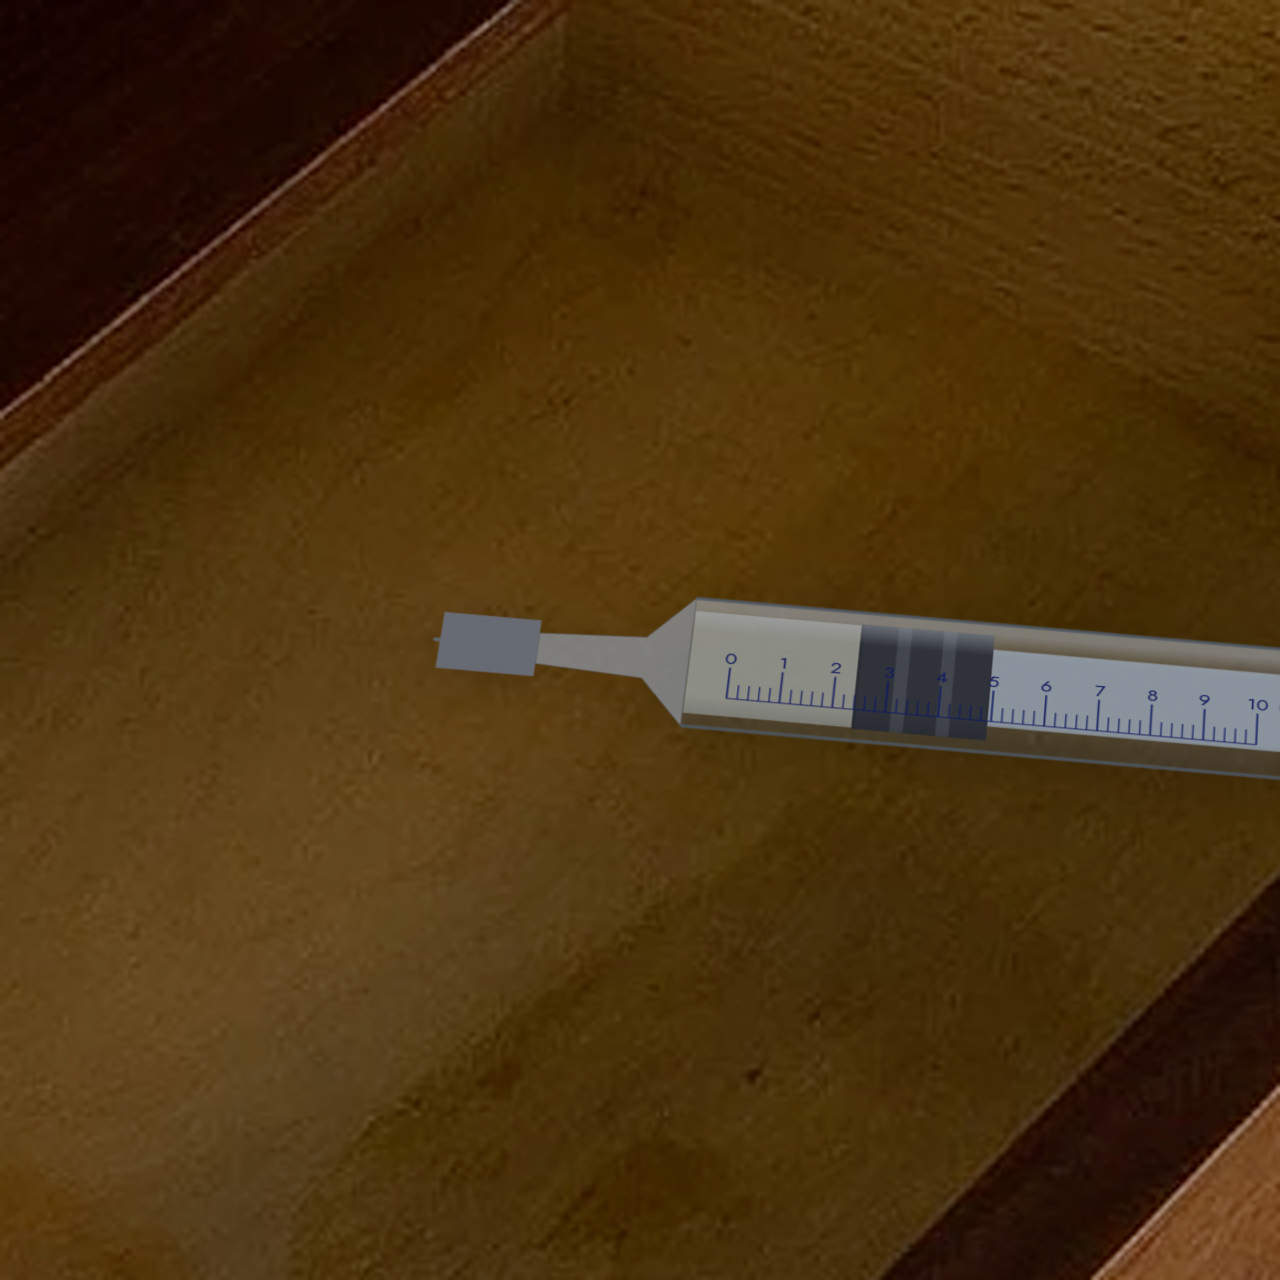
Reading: 2.4mL
